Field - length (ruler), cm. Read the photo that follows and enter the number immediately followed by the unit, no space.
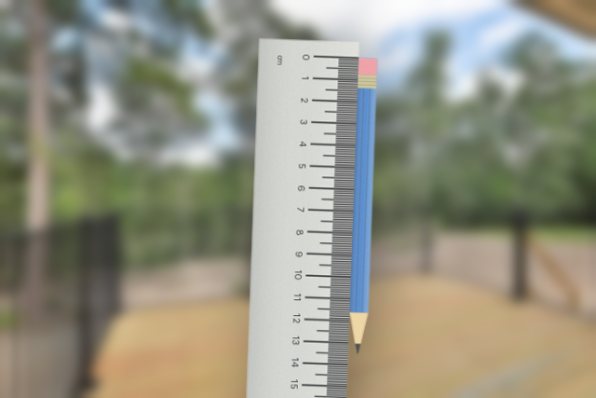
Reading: 13.5cm
